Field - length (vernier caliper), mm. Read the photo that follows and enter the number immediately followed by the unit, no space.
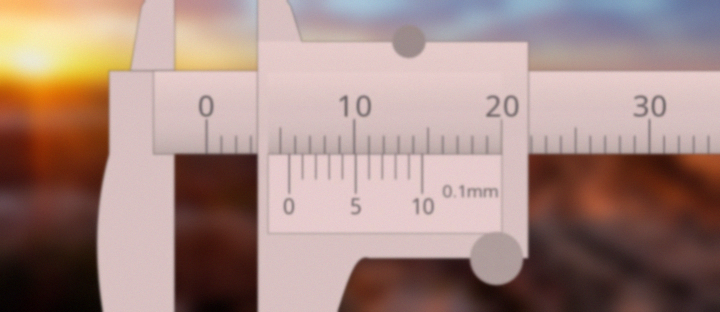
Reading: 5.6mm
